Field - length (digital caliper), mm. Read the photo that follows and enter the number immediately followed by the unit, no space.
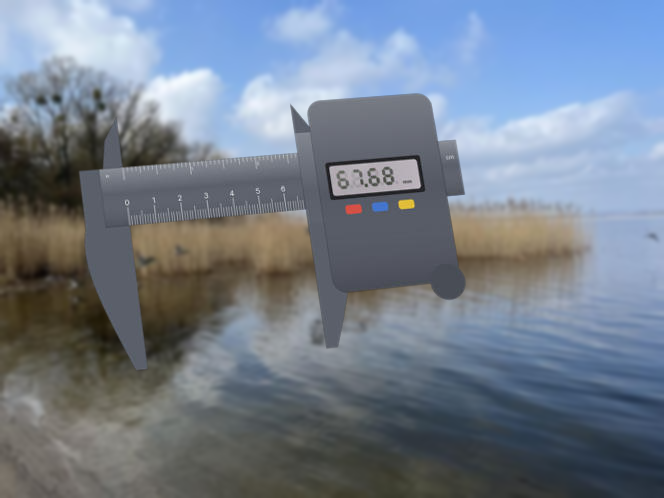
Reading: 67.68mm
